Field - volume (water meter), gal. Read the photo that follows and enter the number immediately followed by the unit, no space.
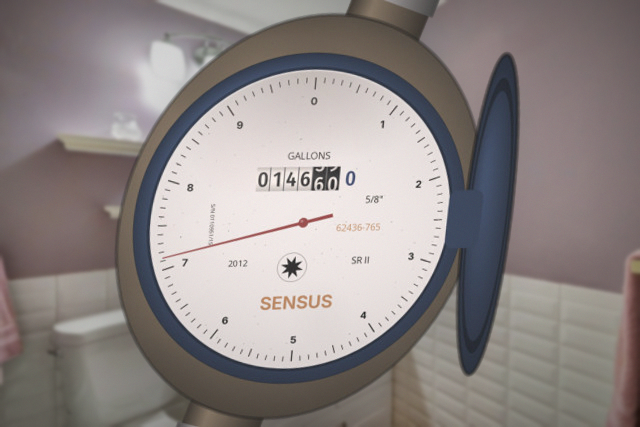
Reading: 146597.1gal
